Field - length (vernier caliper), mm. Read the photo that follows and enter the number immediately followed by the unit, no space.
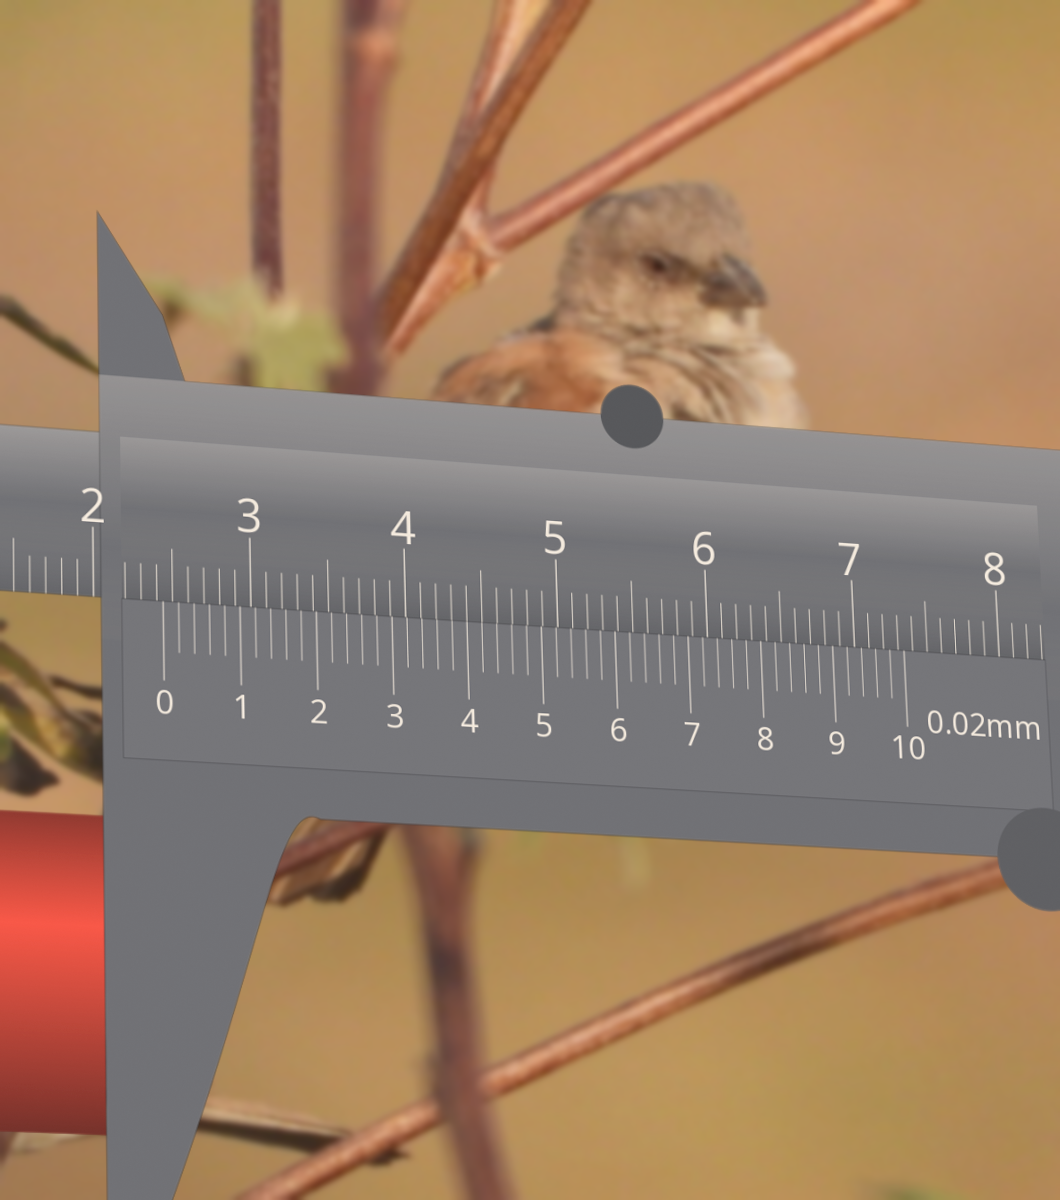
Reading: 24.4mm
